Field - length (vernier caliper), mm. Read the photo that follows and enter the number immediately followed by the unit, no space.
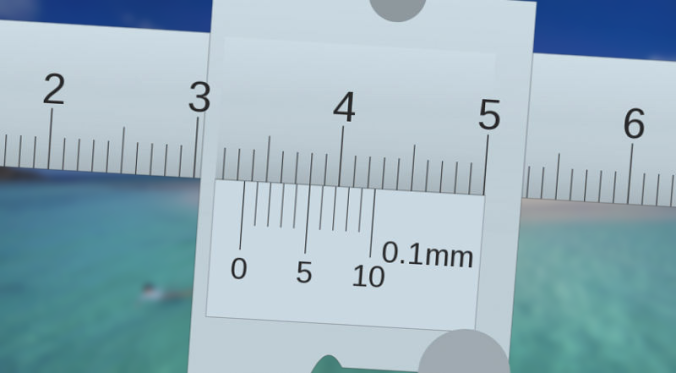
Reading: 33.5mm
